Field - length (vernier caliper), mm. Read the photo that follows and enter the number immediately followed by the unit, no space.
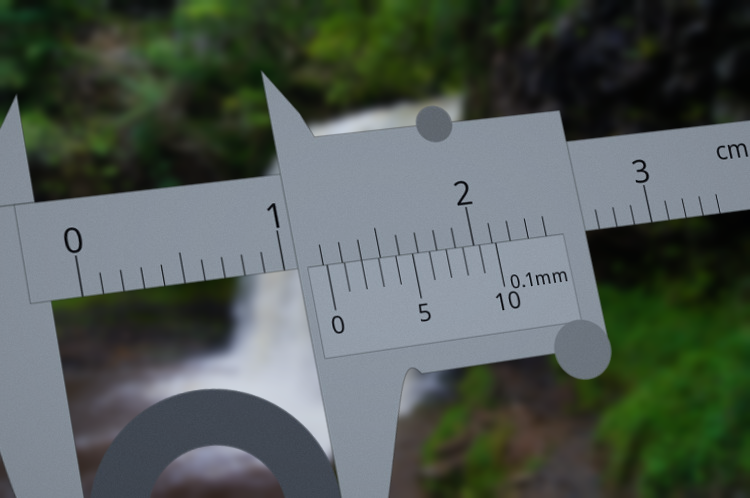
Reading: 12.2mm
